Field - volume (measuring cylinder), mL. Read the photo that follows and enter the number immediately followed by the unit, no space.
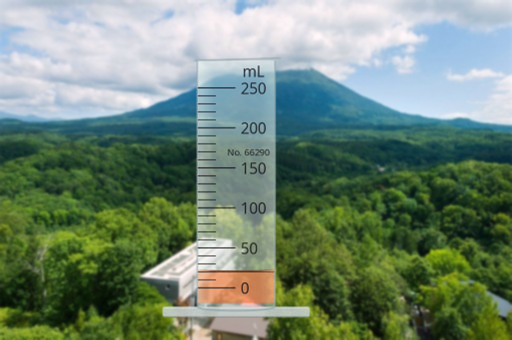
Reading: 20mL
